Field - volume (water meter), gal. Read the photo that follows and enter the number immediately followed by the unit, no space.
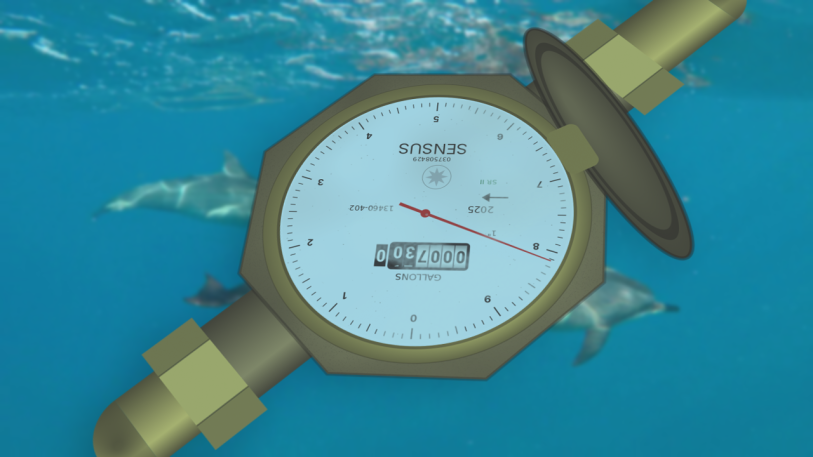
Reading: 7298.1gal
